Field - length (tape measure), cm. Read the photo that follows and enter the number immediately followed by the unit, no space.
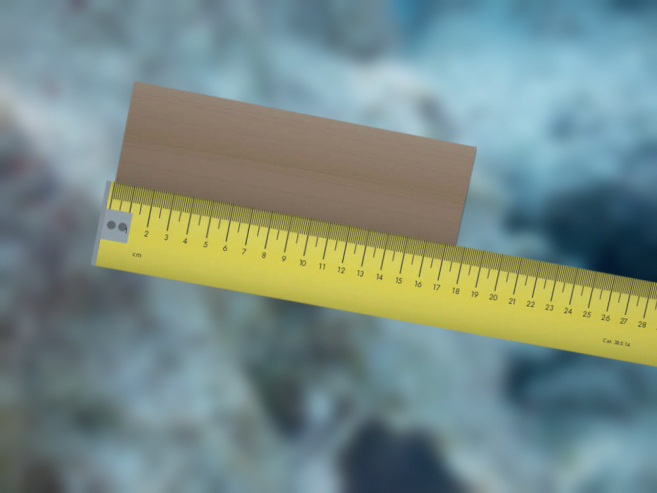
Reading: 17.5cm
